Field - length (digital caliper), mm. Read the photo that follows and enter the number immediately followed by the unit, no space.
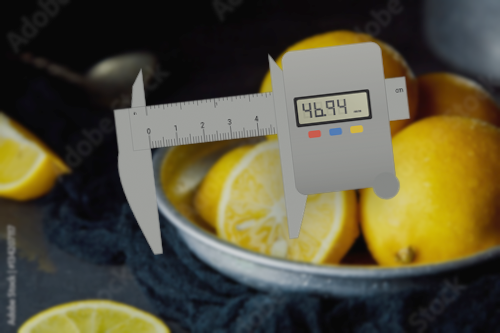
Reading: 46.94mm
